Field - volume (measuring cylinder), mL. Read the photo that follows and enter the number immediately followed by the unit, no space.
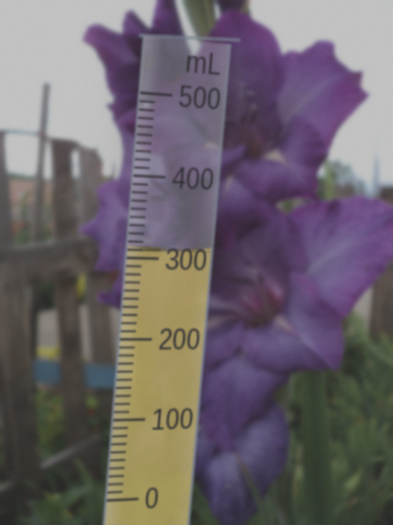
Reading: 310mL
